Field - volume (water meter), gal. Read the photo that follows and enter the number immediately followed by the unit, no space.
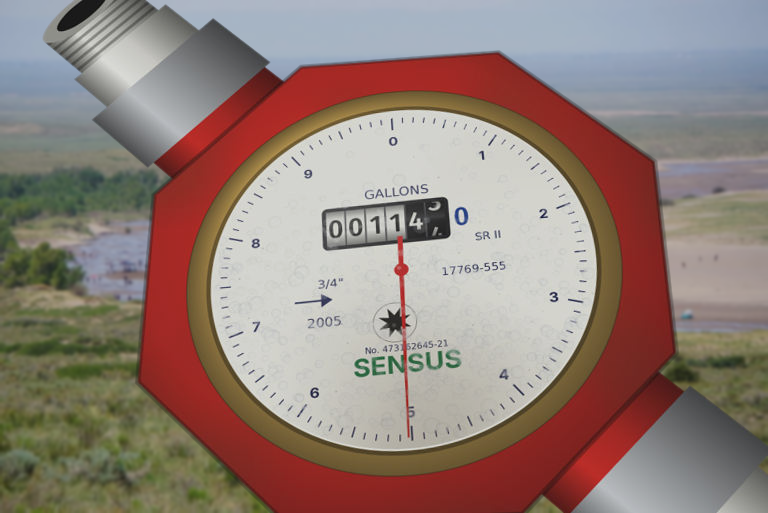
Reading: 11435.0gal
